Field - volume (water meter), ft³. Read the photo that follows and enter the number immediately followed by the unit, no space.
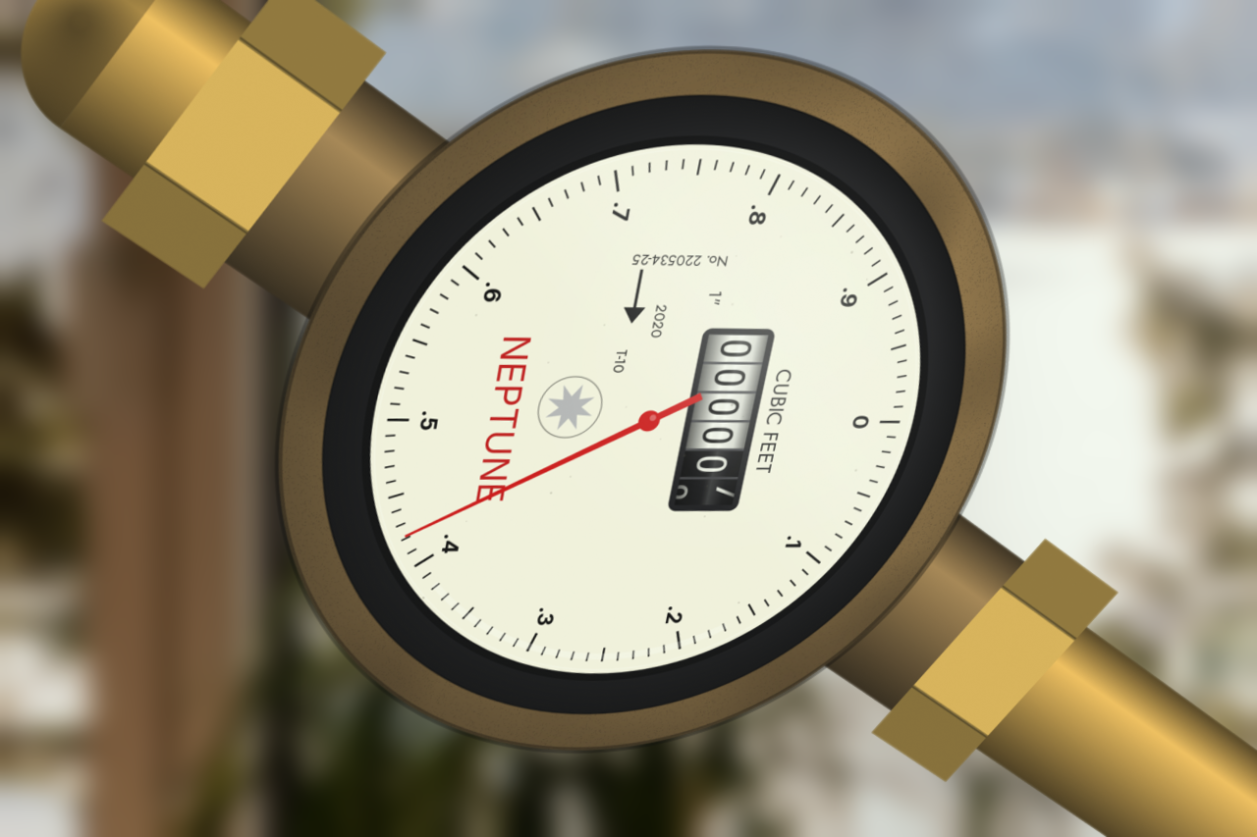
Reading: 7.42ft³
